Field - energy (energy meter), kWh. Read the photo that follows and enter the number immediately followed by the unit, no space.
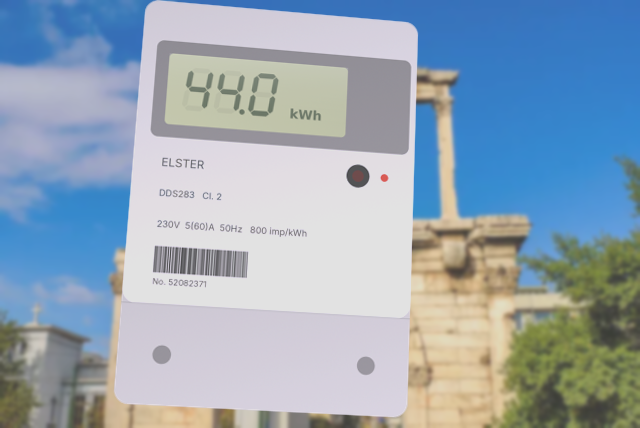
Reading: 44.0kWh
